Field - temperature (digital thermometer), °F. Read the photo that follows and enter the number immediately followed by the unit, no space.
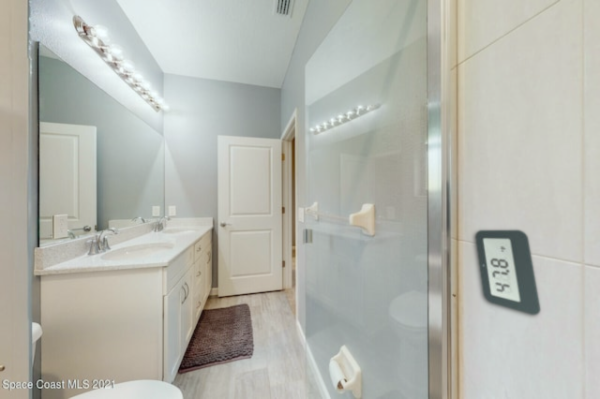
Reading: 47.8°F
